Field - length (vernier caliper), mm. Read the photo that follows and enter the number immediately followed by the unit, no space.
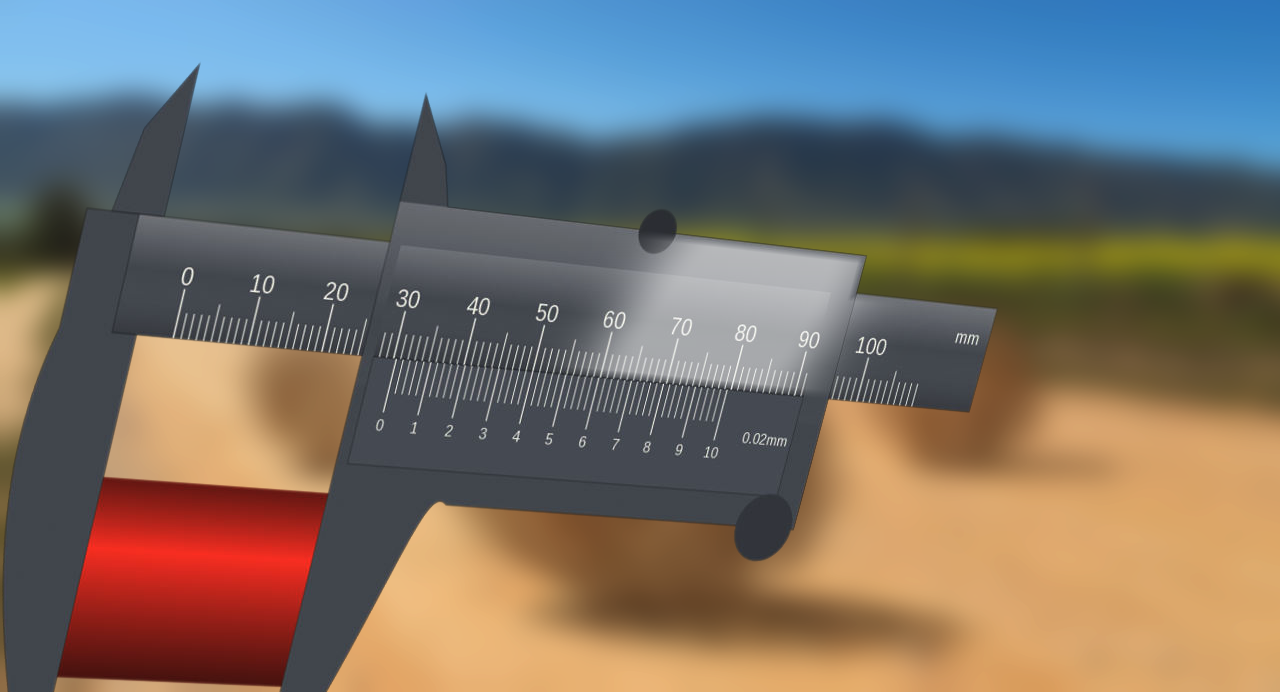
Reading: 30.4mm
